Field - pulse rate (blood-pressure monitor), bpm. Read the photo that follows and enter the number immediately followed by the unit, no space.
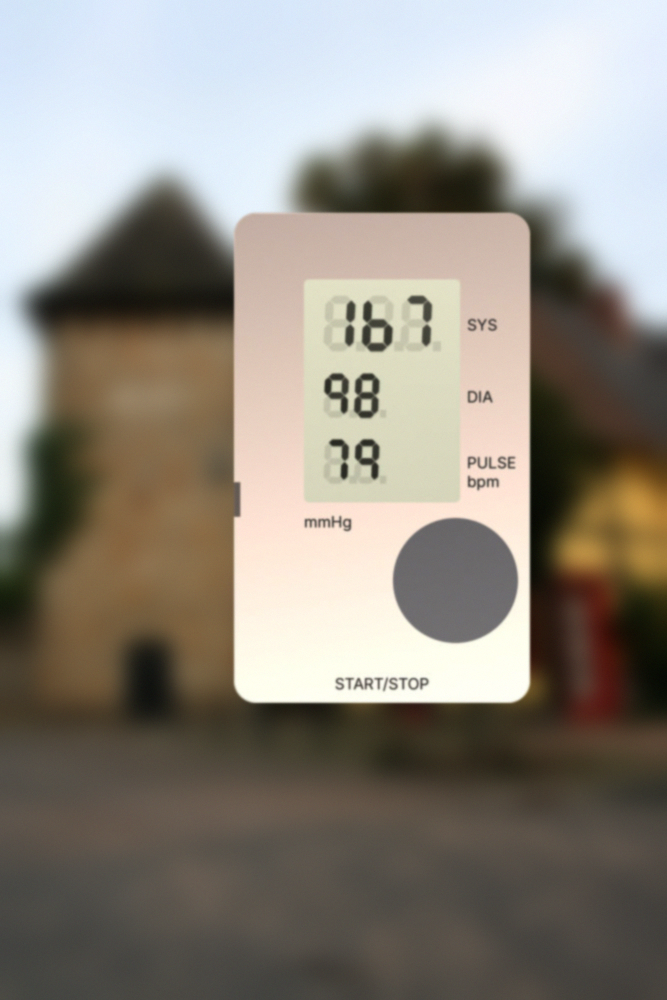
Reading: 79bpm
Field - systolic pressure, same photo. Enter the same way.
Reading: 167mmHg
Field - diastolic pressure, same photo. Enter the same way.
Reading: 98mmHg
